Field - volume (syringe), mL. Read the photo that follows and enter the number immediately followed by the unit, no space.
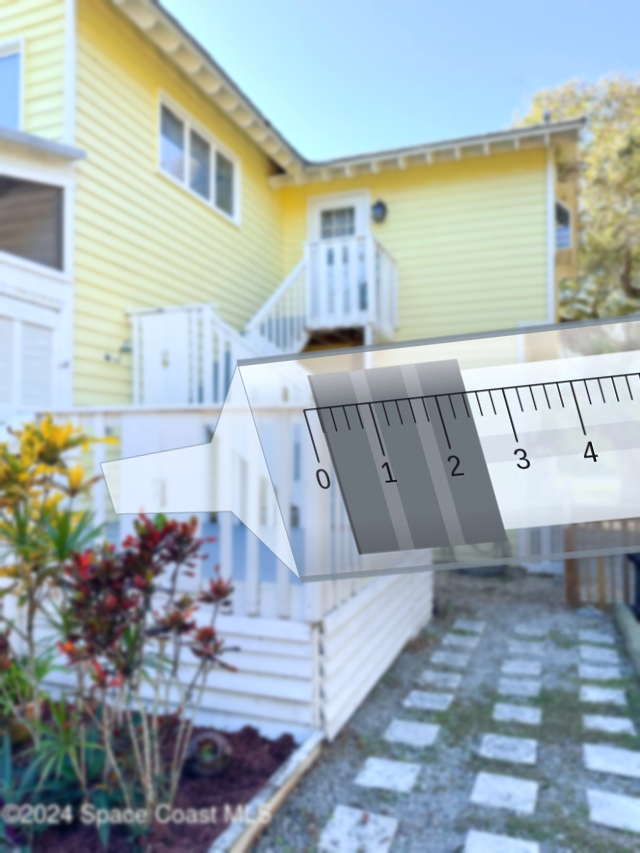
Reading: 0.2mL
